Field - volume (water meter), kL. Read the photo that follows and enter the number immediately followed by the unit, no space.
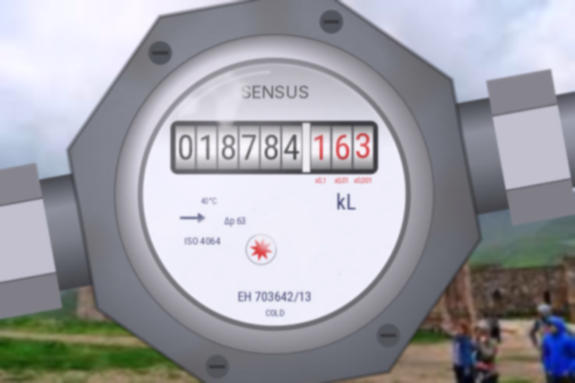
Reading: 18784.163kL
